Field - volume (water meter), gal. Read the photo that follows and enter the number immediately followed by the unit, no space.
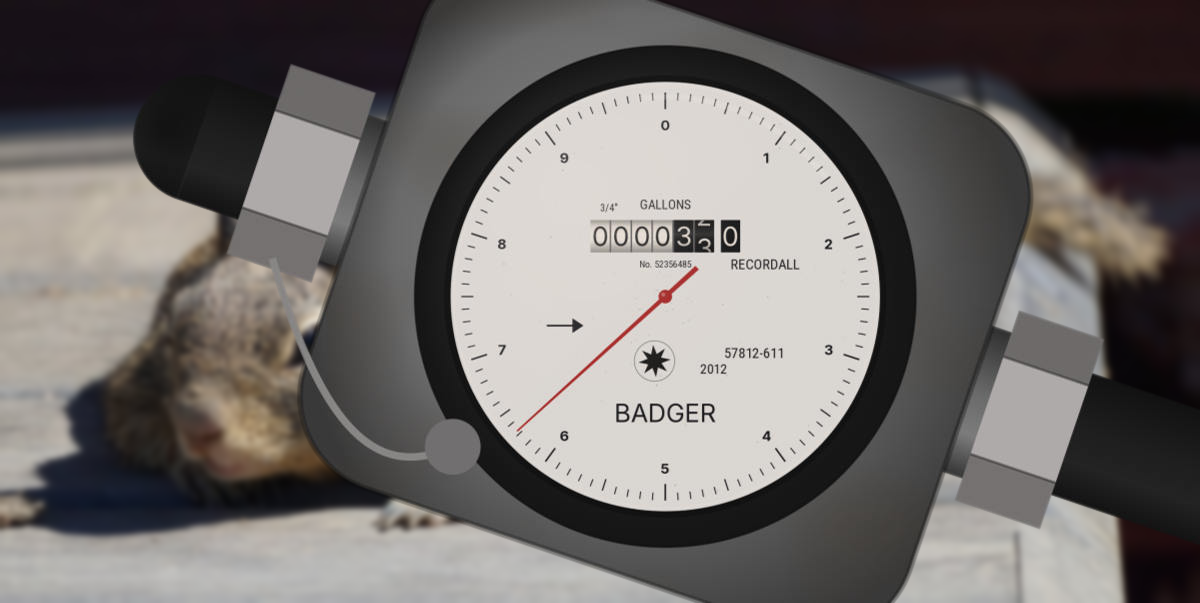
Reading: 326.3gal
